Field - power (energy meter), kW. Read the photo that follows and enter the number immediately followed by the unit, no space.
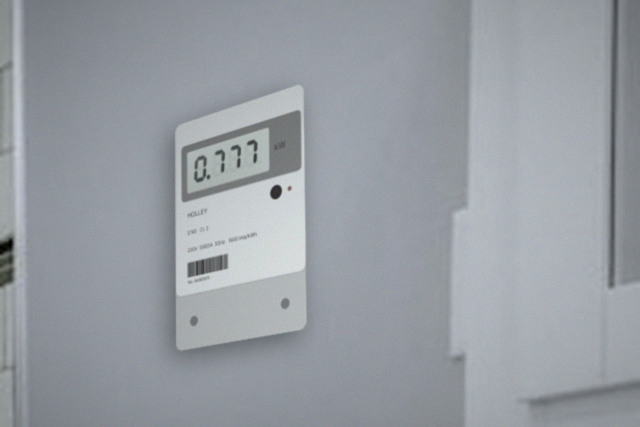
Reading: 0.777kW
